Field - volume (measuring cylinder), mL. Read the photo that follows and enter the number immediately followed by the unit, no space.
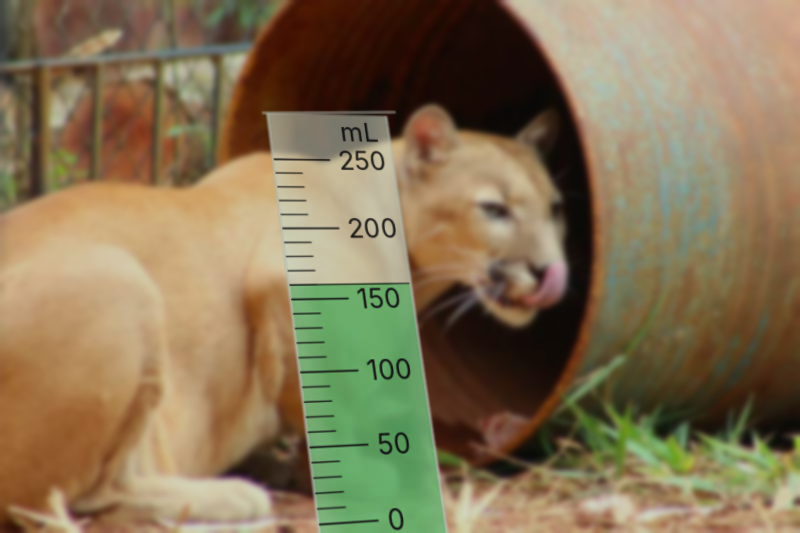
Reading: 160mL
